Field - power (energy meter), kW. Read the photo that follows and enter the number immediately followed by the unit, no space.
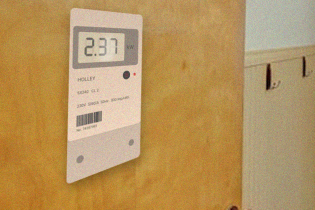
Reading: 2.37kW
